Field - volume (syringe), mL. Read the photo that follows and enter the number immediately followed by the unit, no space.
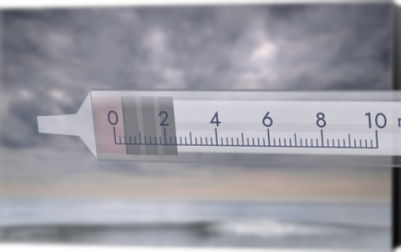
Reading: 0.4mL
